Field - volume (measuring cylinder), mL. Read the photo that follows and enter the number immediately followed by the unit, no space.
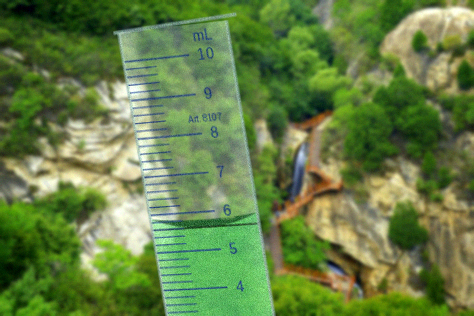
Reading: 5.6mL
